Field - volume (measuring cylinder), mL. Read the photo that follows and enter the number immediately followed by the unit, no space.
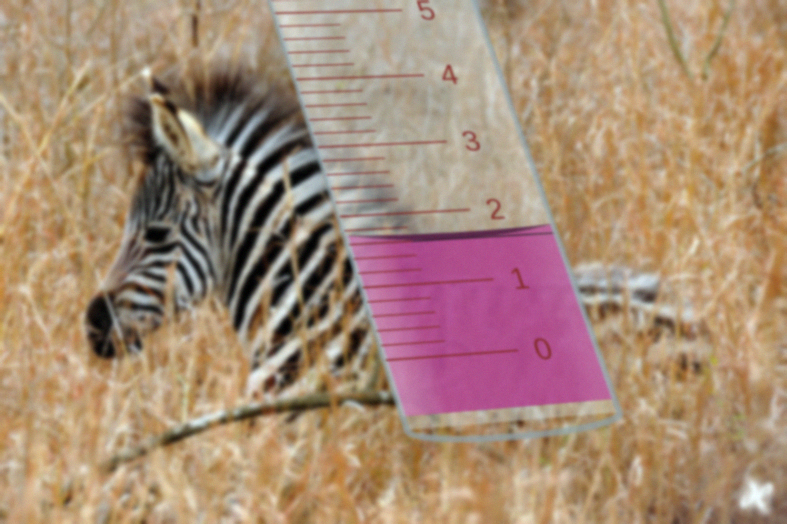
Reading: 1.6mL
